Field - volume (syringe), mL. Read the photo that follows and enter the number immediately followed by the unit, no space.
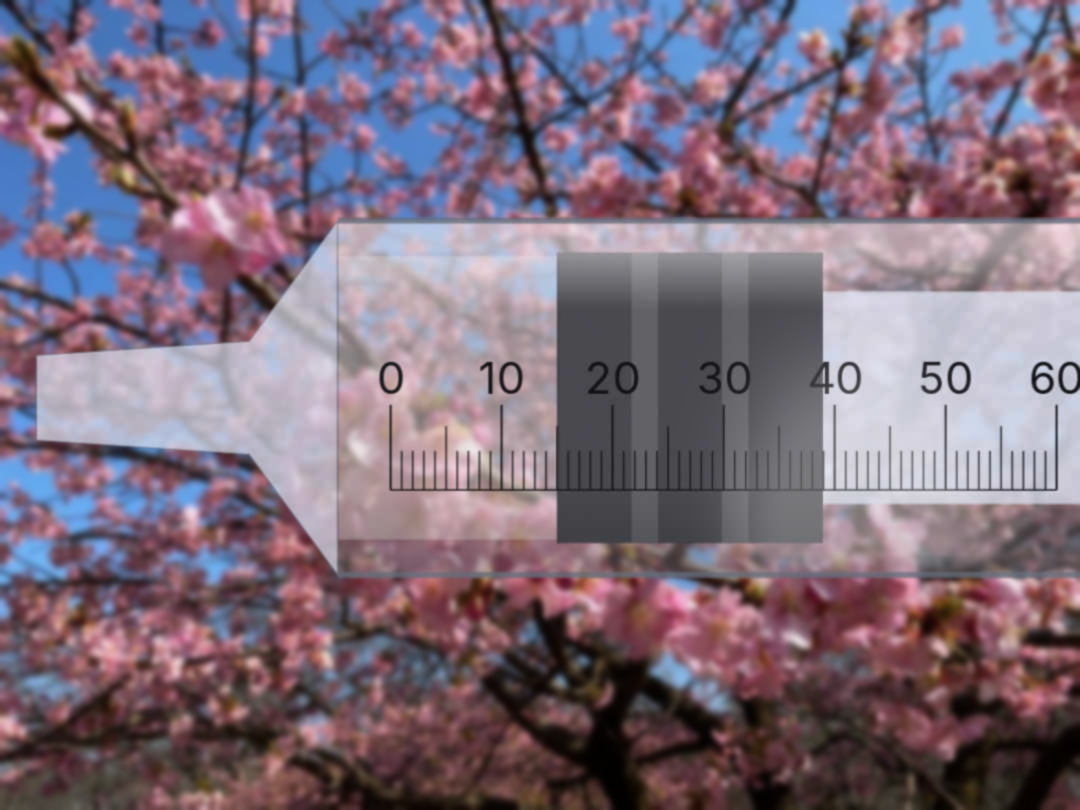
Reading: 15mL
